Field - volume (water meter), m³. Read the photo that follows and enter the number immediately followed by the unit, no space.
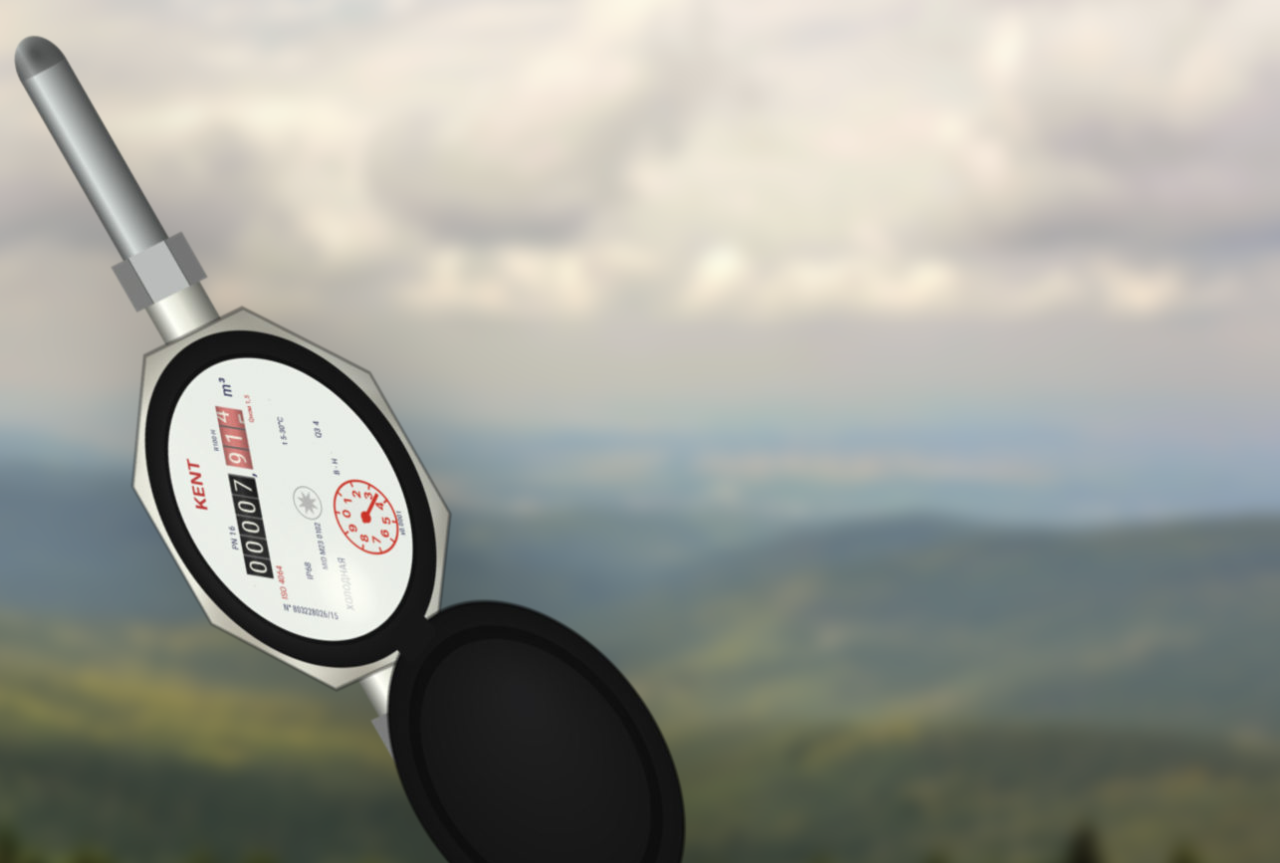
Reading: 7.9143m³
